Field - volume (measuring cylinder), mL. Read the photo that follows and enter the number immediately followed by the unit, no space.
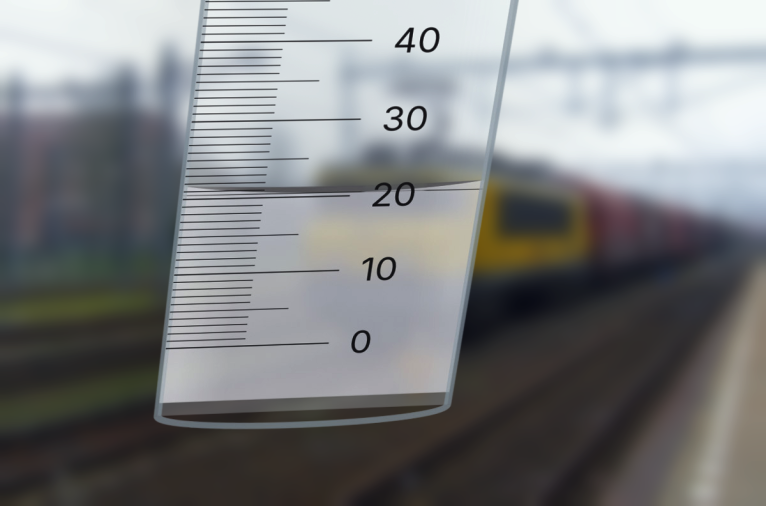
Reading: 20.5mL
